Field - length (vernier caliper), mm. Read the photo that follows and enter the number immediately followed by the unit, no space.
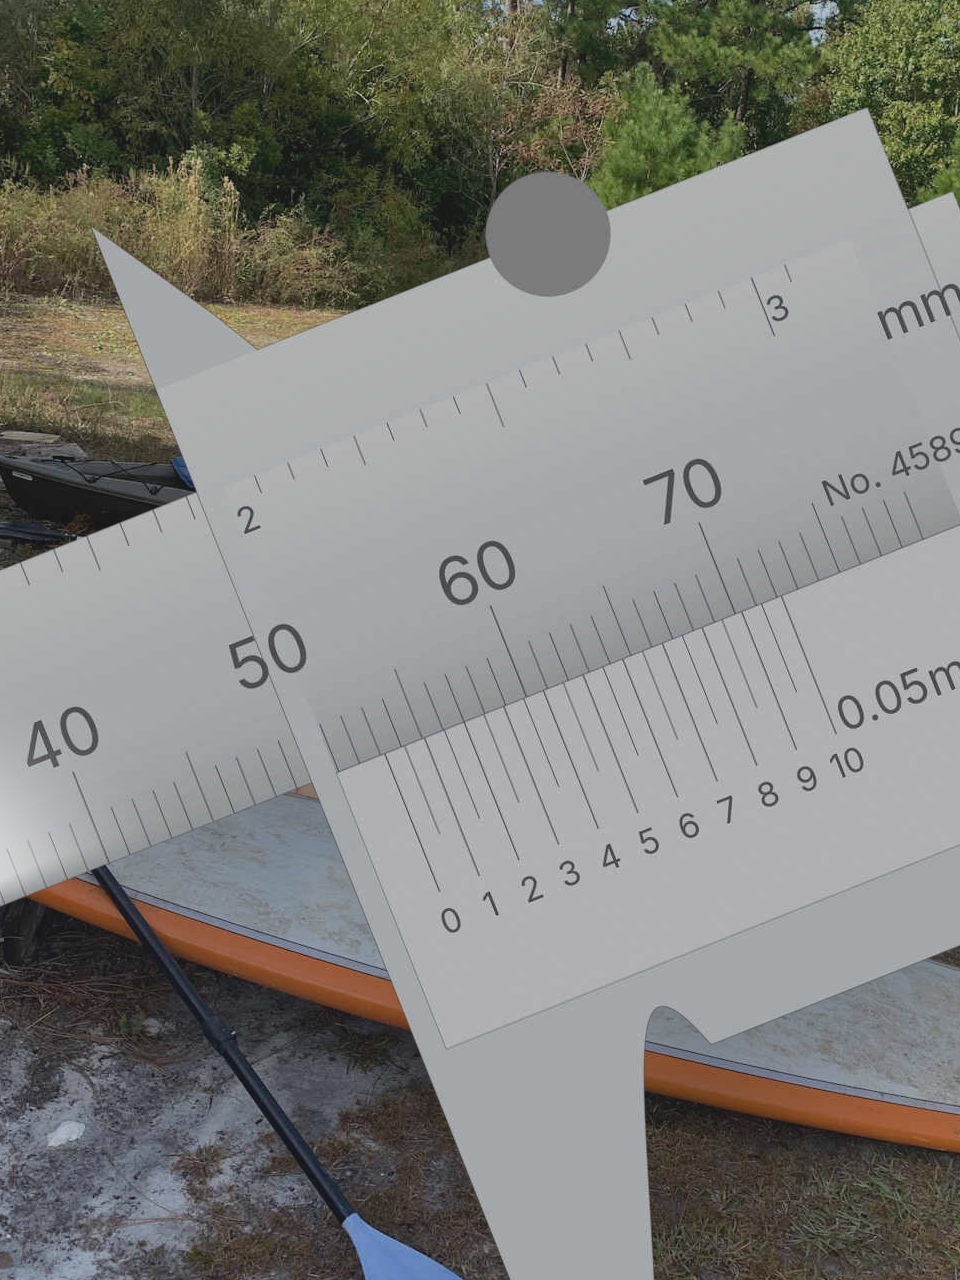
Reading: 53.2mm
